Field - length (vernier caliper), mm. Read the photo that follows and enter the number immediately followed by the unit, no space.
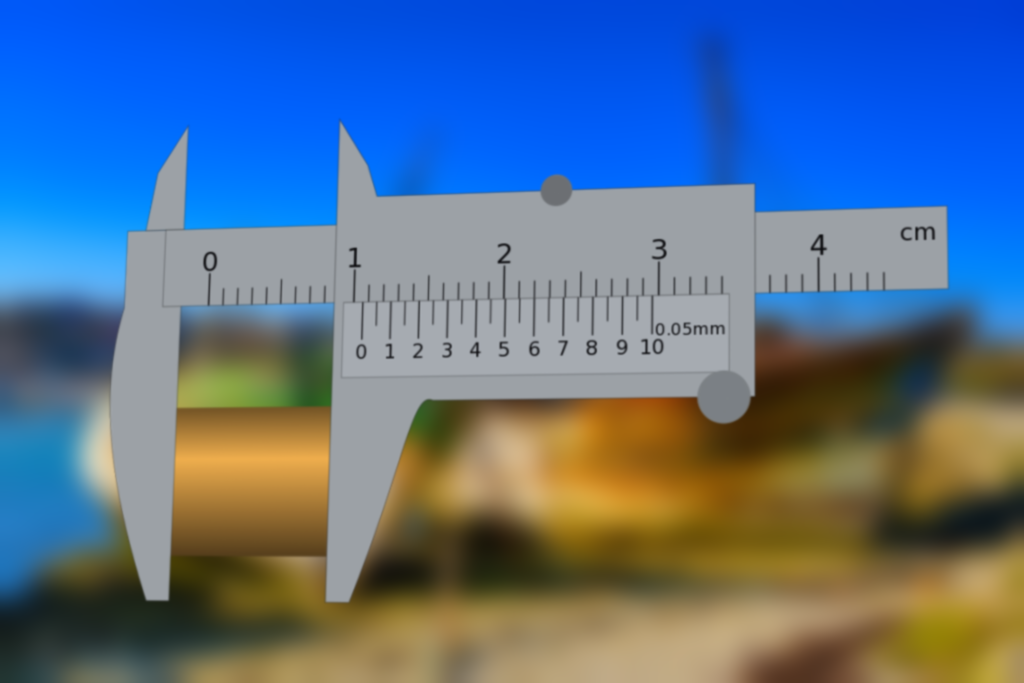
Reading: 10.6mm
